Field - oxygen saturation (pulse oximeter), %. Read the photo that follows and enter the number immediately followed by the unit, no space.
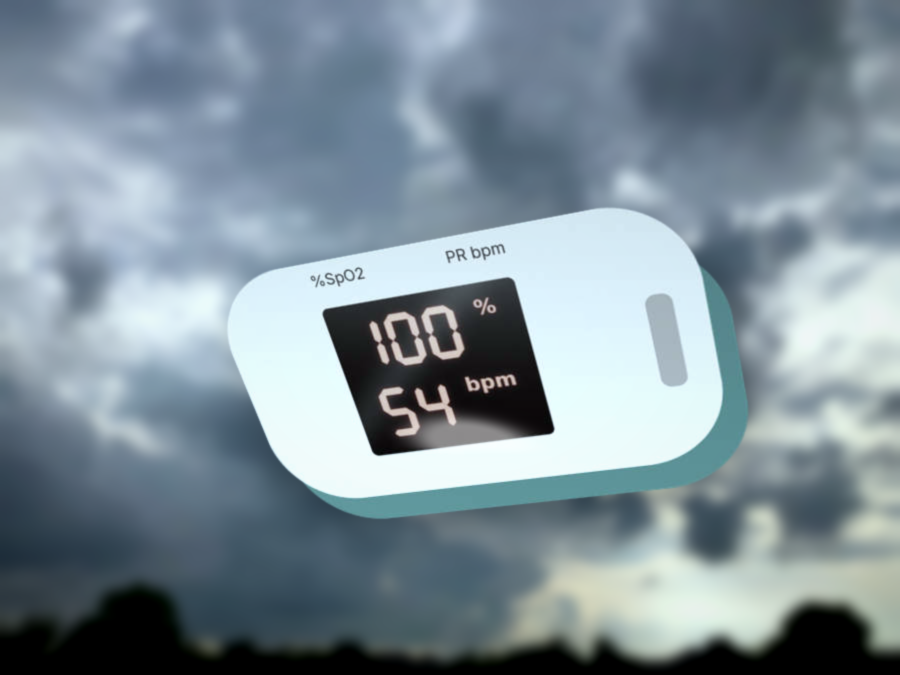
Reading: 100%
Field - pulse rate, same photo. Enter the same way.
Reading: 54bpm
